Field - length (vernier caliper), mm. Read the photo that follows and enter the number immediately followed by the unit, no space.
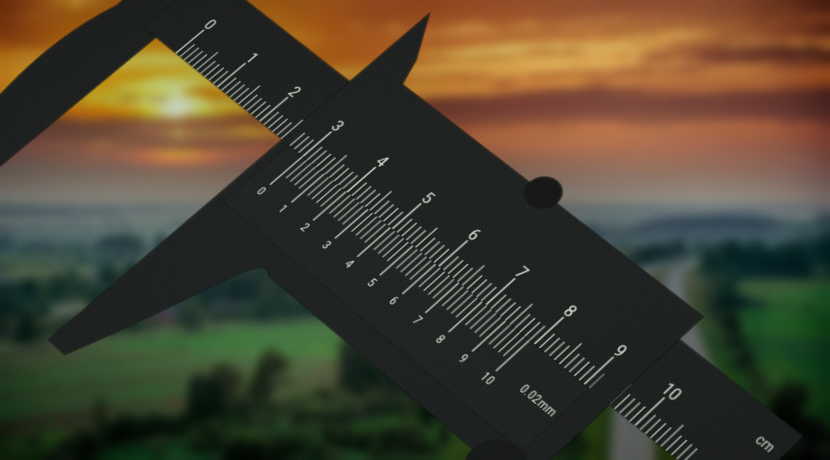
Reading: 30.0mm
